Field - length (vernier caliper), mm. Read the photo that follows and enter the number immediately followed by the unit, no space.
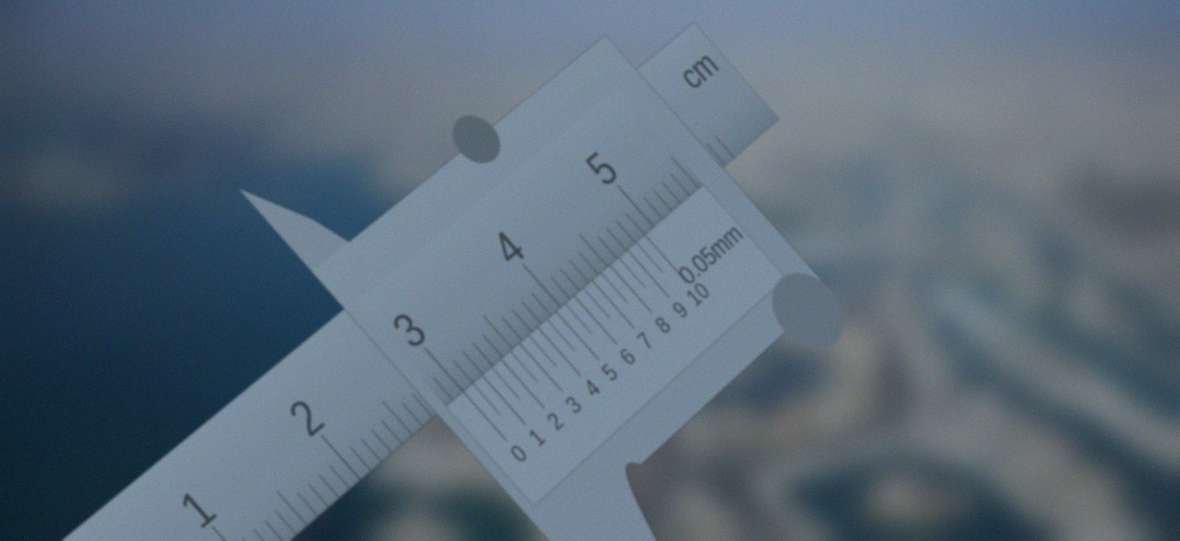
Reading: 30.0mm
